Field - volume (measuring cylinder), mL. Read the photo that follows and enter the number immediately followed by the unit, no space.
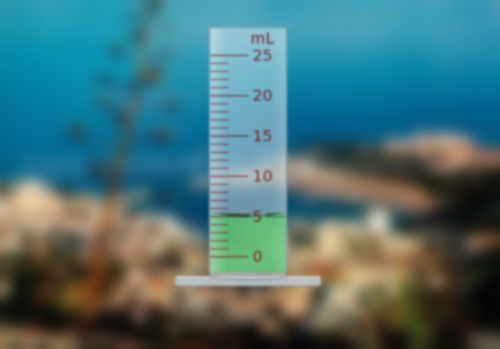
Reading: 5mL
